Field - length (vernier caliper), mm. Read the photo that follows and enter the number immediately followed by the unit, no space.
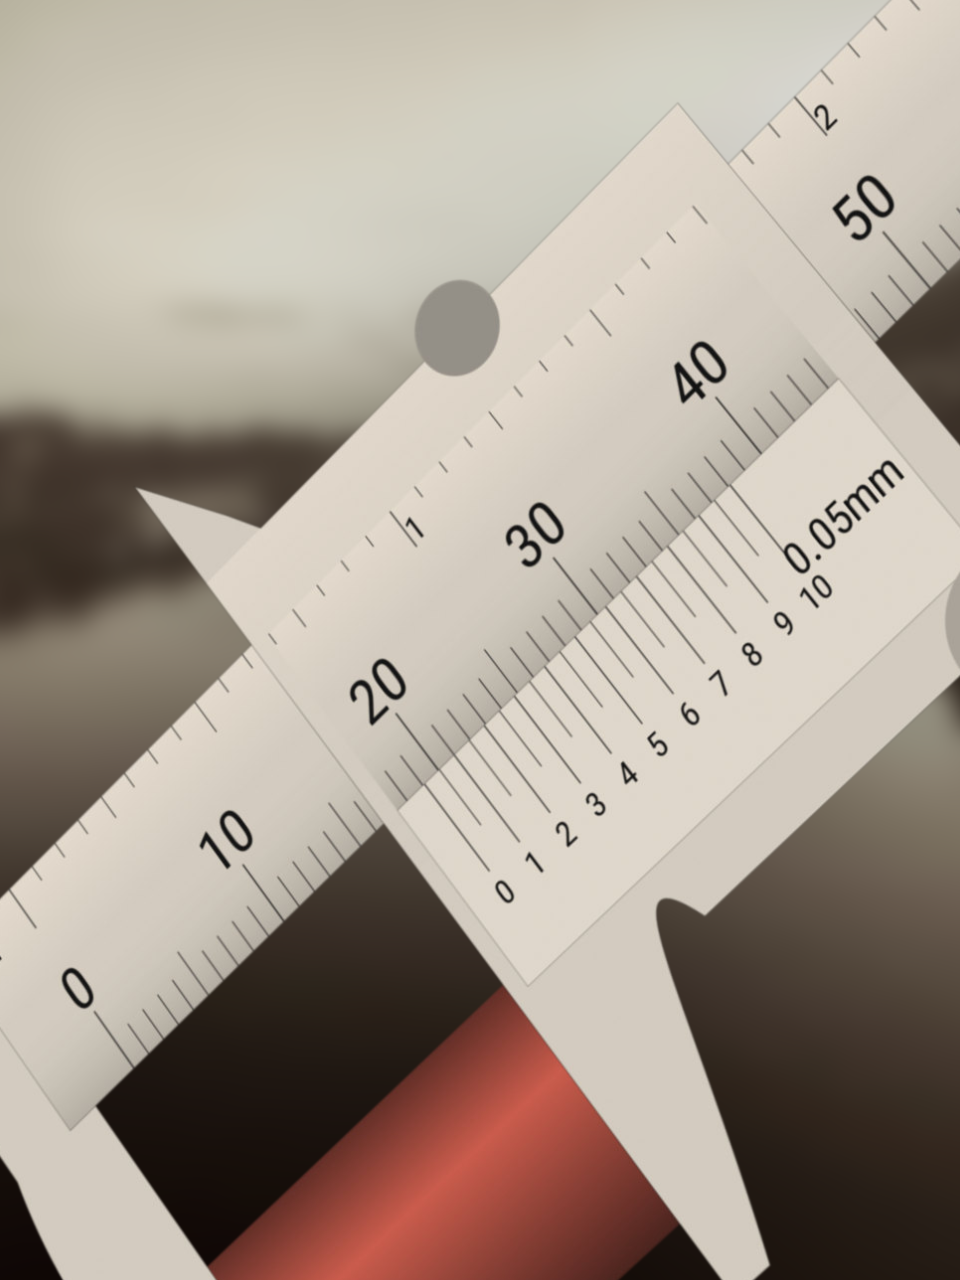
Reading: 19.1mm
